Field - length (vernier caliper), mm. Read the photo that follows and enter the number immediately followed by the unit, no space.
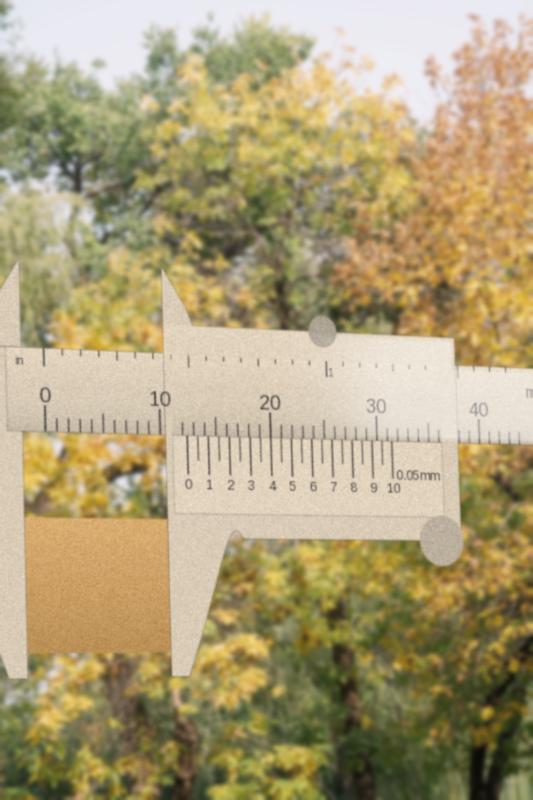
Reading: 12.4mm
